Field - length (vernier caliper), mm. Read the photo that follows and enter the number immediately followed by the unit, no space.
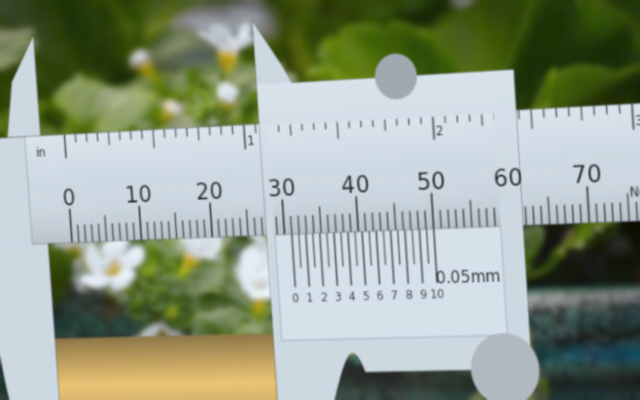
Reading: 31.0mm
